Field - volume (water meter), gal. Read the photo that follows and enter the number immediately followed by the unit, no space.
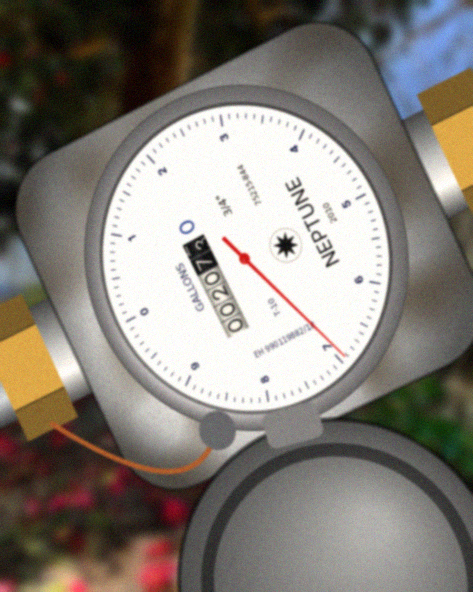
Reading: 20726.9gal
